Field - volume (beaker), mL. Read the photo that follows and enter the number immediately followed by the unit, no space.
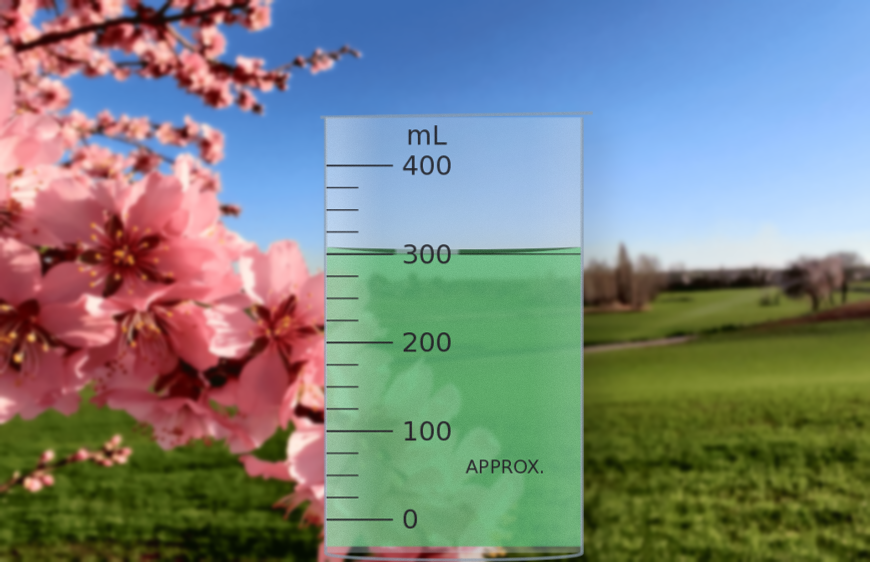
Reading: 300mL
